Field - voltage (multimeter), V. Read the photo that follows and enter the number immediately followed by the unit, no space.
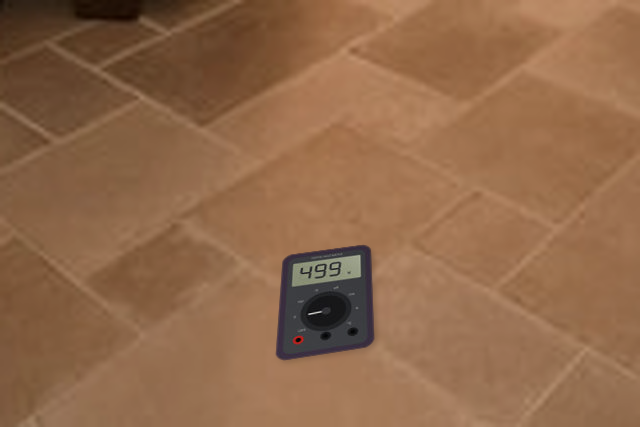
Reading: 499V
